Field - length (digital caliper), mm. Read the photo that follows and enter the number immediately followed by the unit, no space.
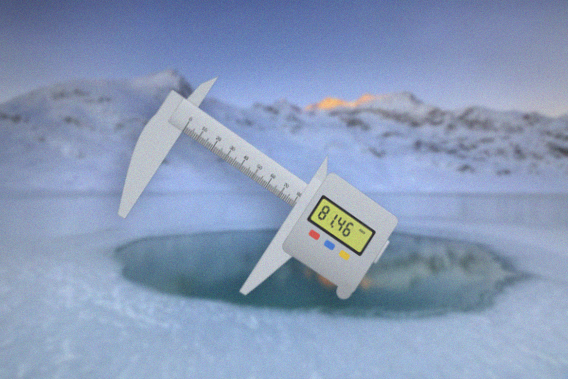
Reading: 81.46mm
